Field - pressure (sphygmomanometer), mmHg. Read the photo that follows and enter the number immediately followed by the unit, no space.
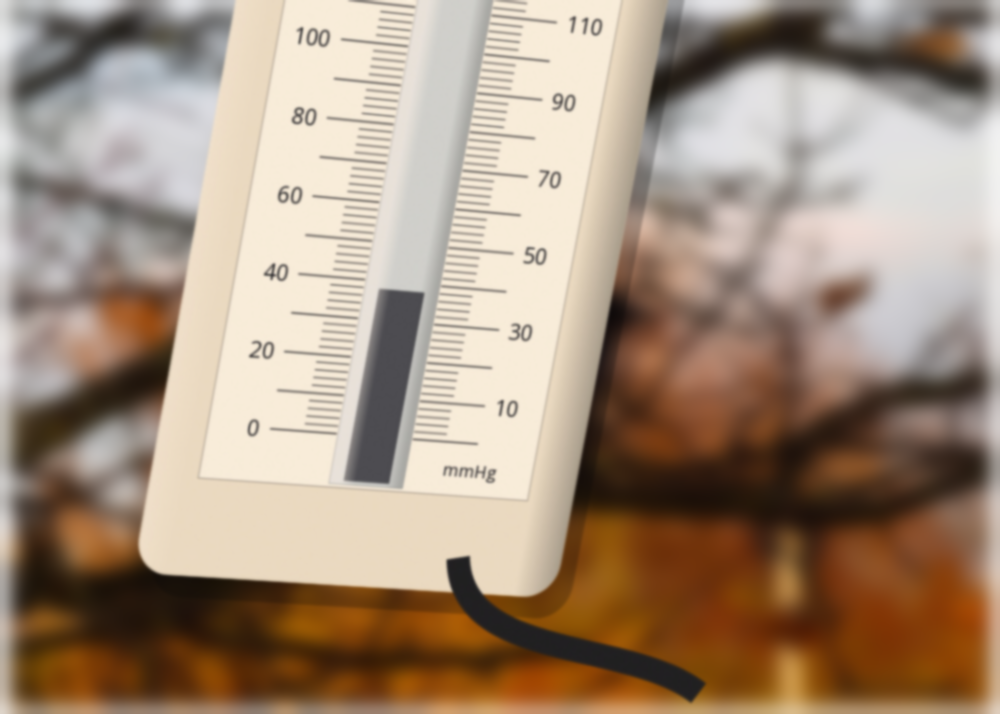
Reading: 38mmHg
